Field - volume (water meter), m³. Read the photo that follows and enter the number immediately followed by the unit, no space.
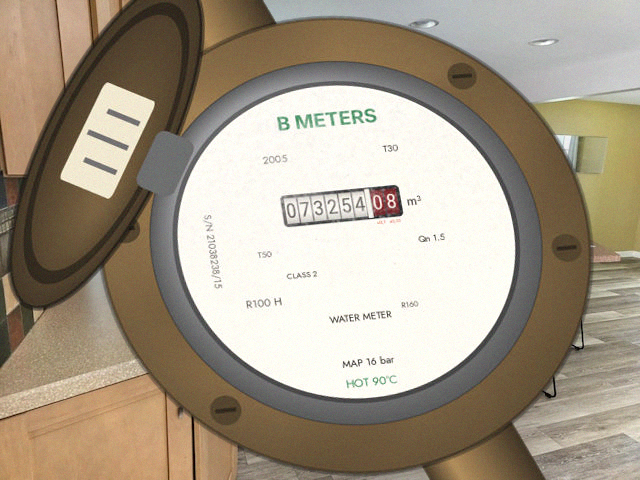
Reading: 73254.08m³
